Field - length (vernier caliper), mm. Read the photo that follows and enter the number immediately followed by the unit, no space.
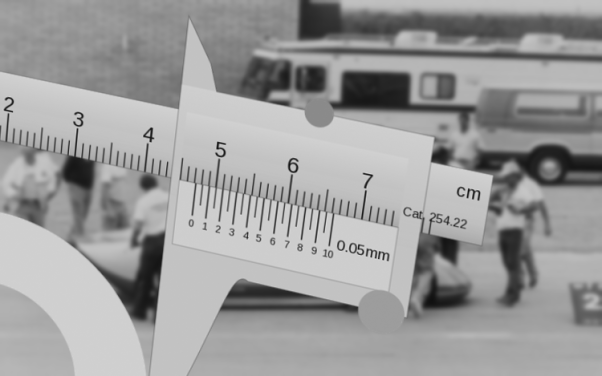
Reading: 47.2mm
